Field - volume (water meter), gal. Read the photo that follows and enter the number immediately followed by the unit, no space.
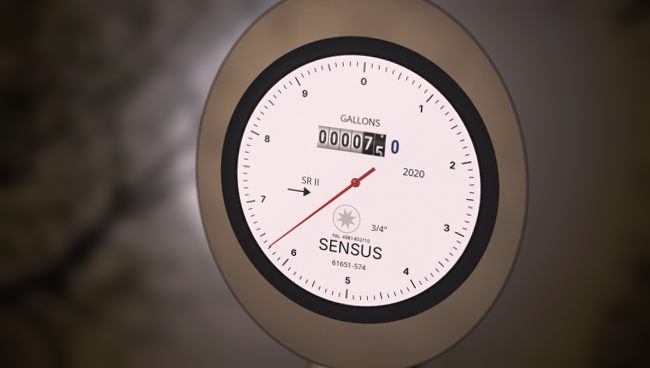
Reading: 746.3gal
